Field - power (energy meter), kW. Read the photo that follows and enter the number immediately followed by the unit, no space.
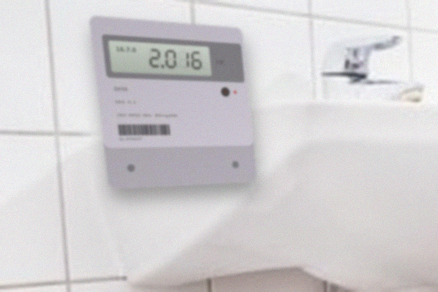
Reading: 2.016kW
